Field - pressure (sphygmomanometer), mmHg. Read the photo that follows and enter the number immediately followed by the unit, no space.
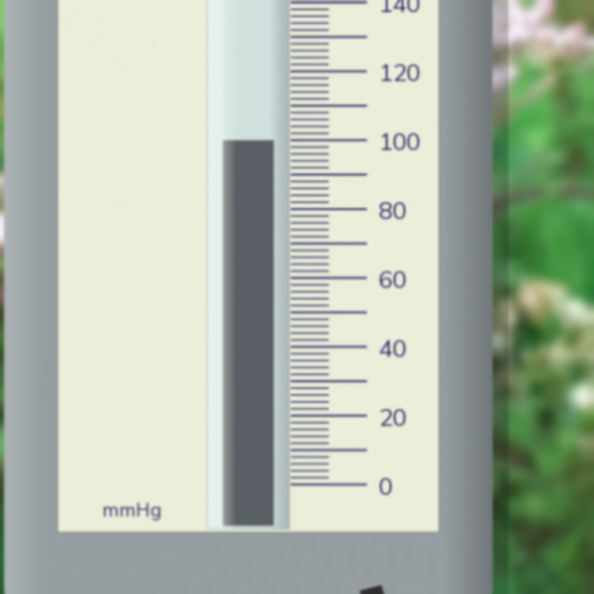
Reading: 100mmHg
